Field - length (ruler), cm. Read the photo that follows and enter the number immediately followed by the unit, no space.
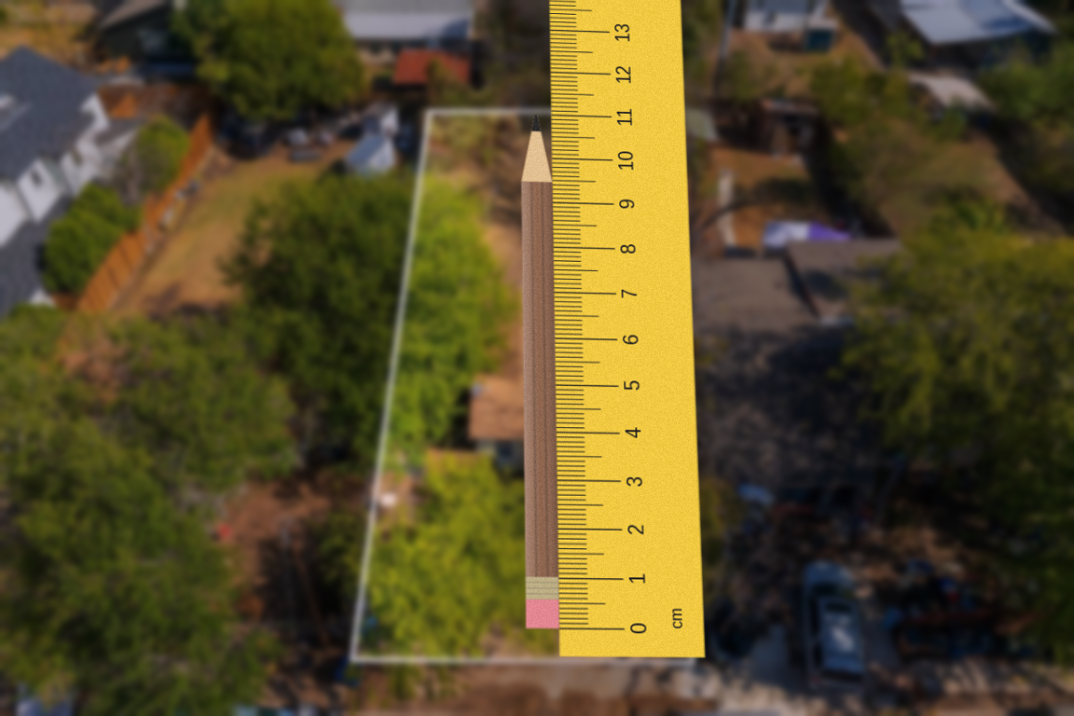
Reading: 11cm
